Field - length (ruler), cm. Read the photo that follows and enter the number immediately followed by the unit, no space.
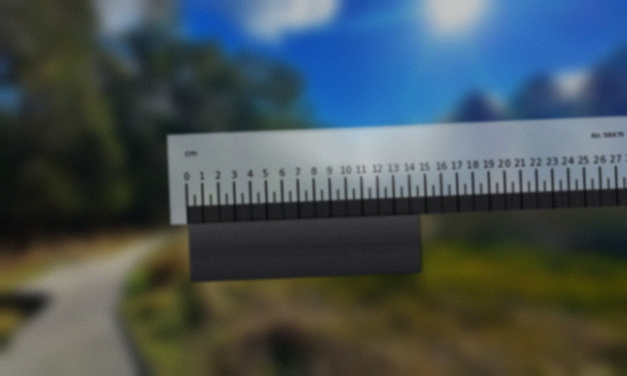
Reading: 14.5cm
